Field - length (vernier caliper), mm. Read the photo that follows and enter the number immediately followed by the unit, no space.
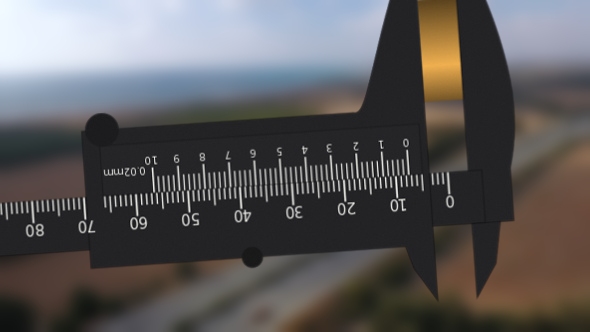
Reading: 7.5mm
